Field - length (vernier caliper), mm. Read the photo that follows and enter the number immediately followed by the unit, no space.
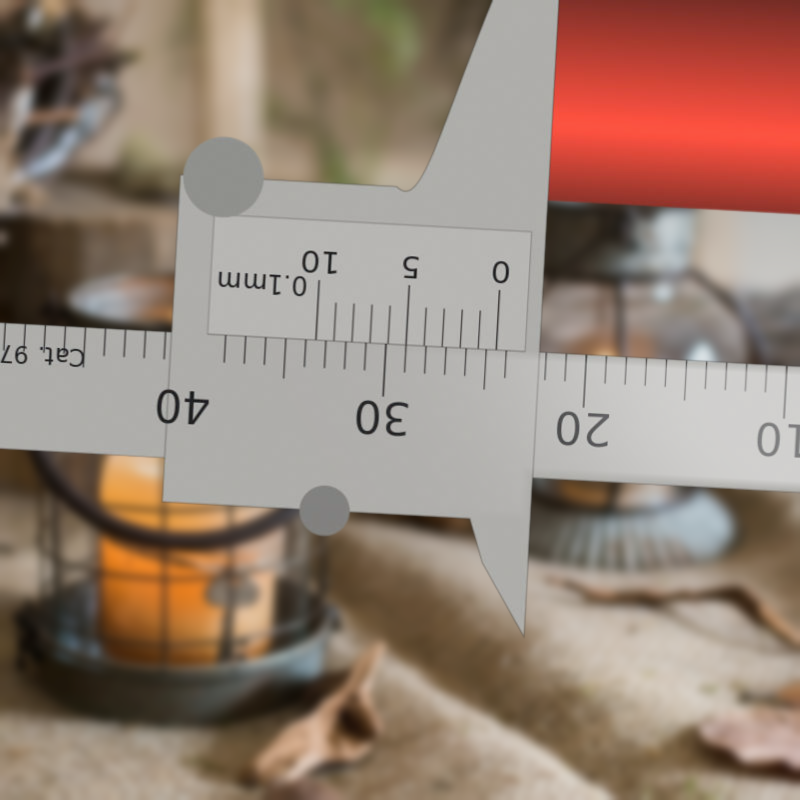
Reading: 24.5mm
